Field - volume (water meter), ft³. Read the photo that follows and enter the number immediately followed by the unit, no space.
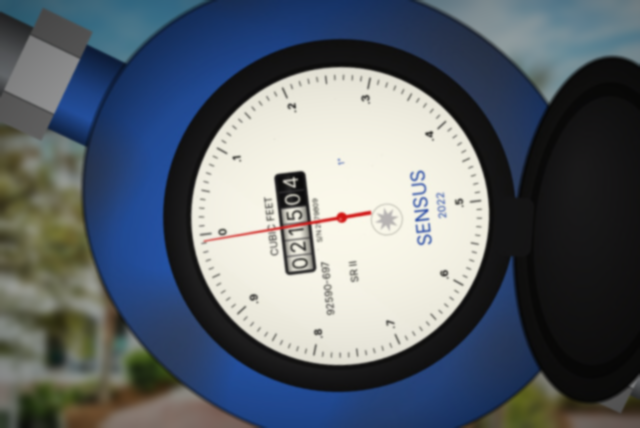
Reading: 21503.99ft³
